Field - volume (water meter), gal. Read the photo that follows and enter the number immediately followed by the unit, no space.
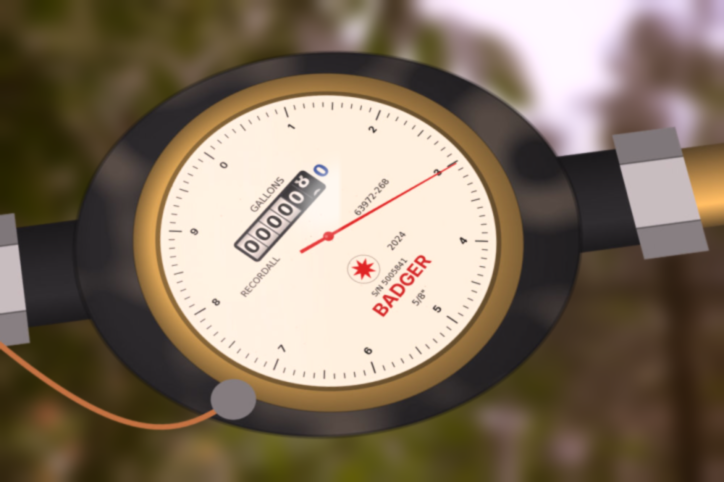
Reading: 83.0gal
